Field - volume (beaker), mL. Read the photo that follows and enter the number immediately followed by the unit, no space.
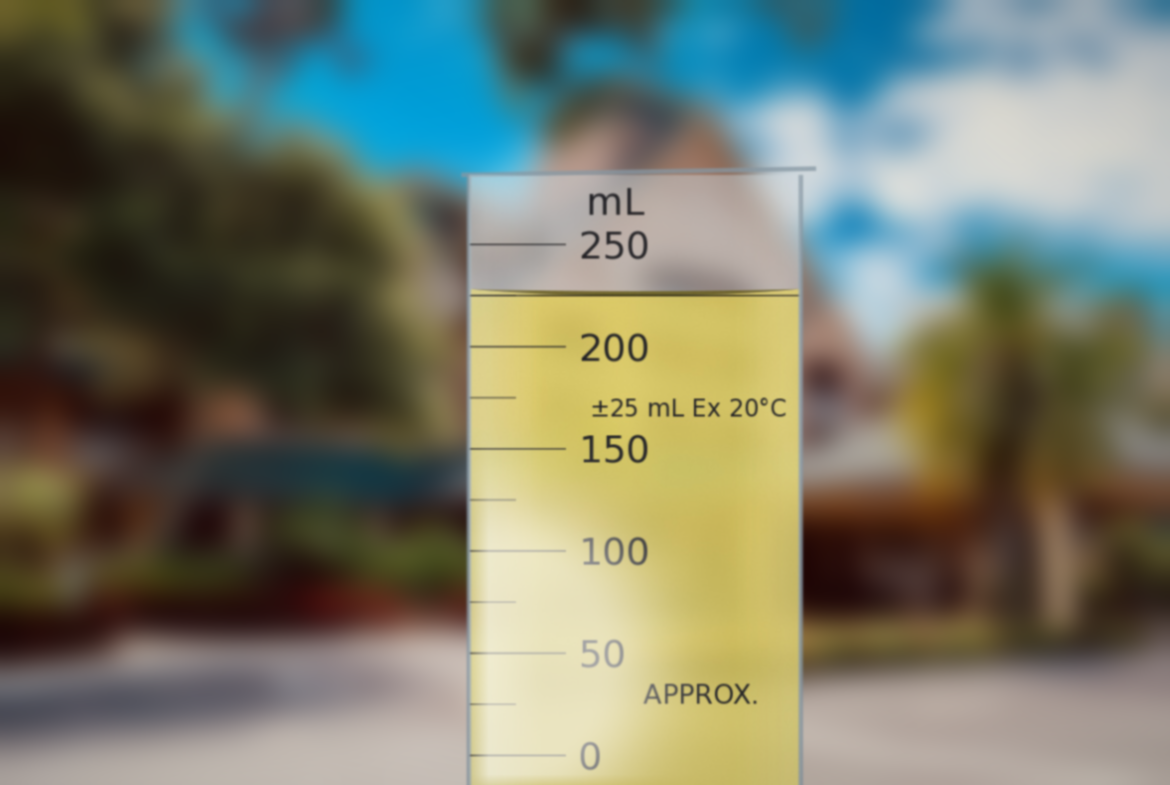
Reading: 225mL
